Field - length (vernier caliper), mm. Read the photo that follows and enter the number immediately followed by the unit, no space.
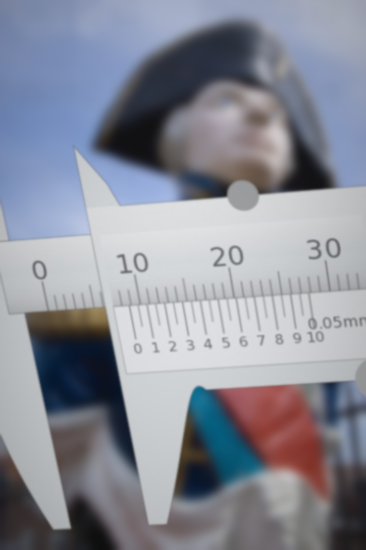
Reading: 8.8mm
